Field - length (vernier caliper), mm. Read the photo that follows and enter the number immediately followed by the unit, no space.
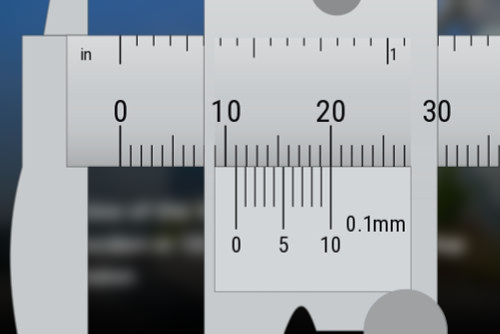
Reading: 11.0mm
